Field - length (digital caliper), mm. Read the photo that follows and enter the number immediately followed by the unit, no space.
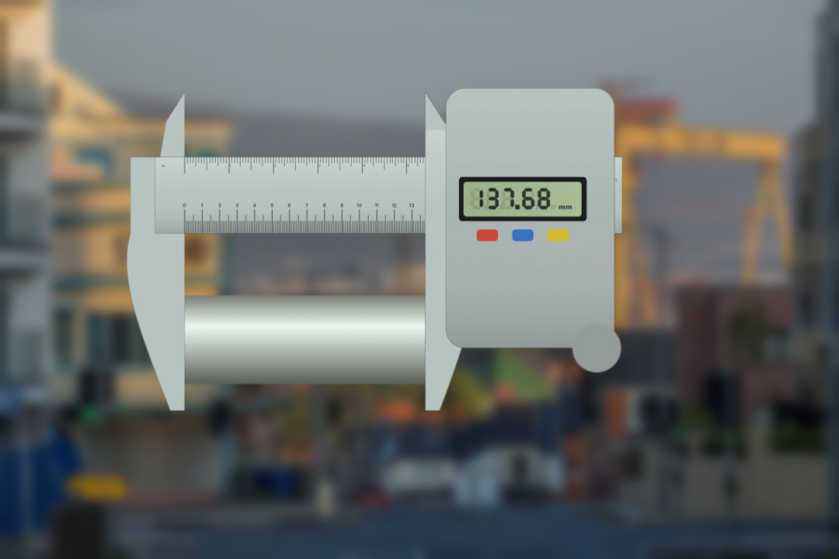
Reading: 137.68mm
